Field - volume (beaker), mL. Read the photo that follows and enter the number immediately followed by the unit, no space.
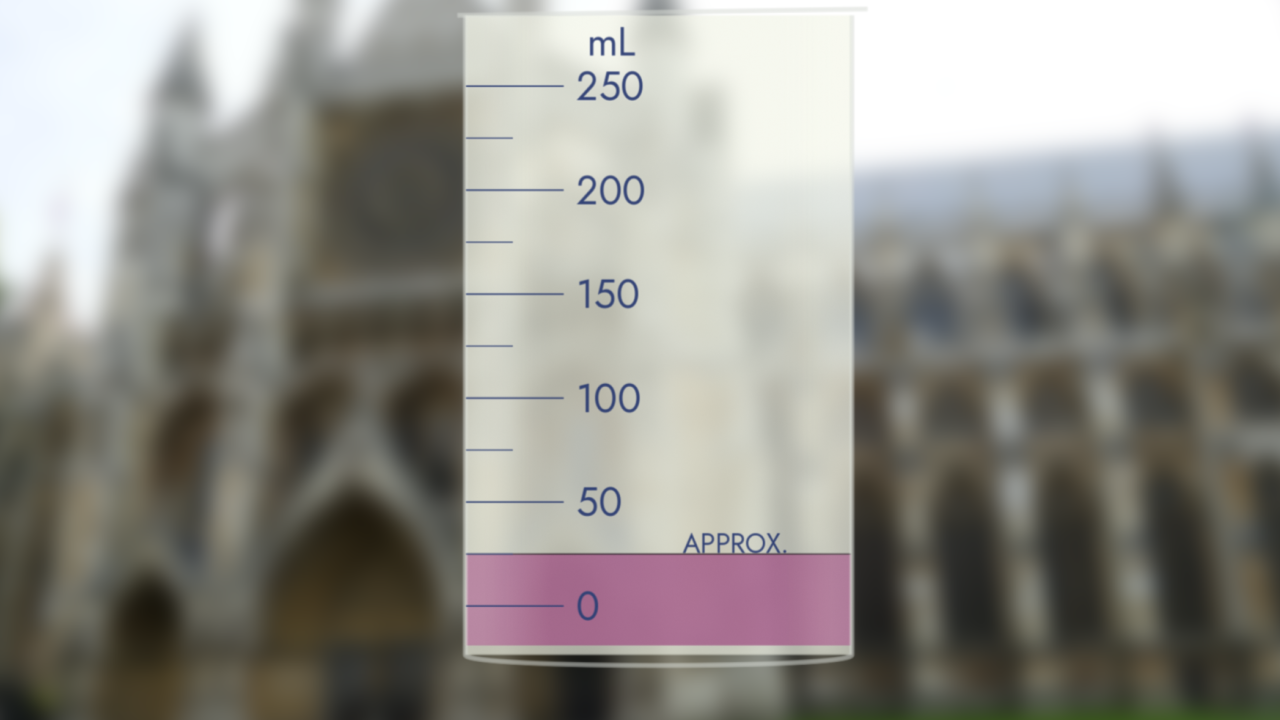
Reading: 25mL
